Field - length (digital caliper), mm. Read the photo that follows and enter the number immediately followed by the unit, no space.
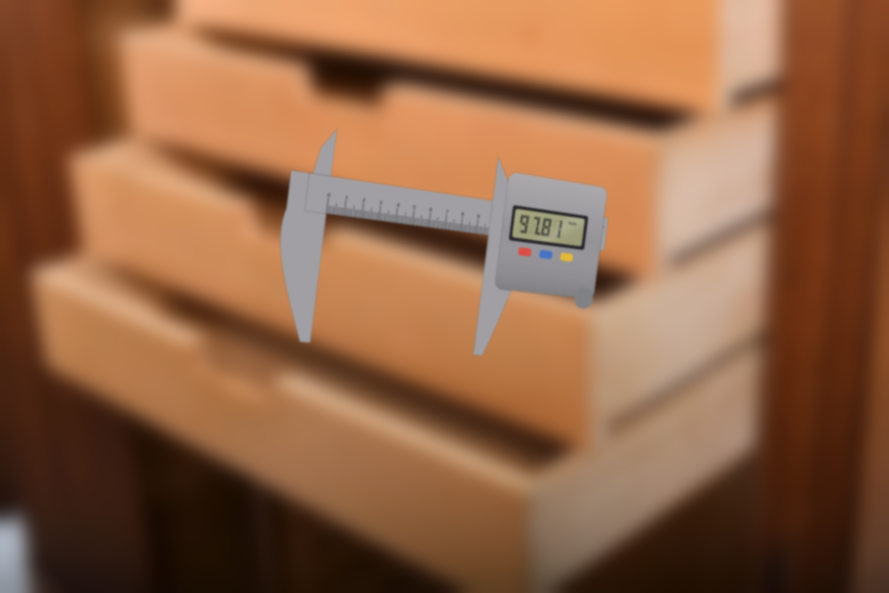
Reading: 97.81mm
